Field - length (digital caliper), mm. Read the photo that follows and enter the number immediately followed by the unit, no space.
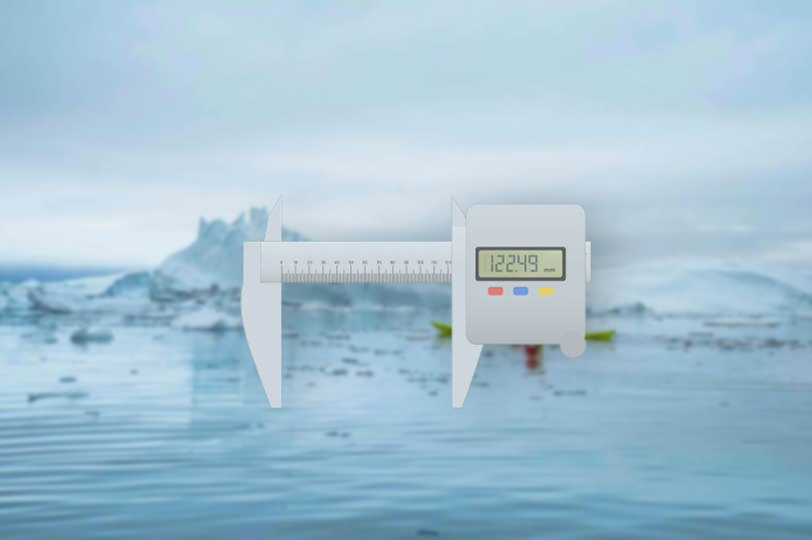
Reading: 122.49mm
